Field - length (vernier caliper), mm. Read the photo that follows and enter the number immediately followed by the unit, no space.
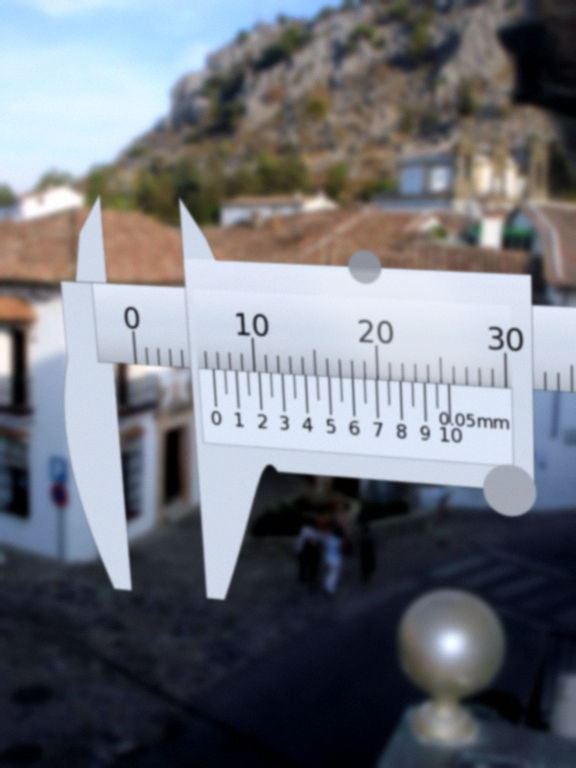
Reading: 6.6mm
